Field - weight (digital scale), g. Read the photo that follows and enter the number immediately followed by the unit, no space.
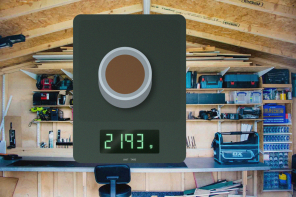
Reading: 2193g
